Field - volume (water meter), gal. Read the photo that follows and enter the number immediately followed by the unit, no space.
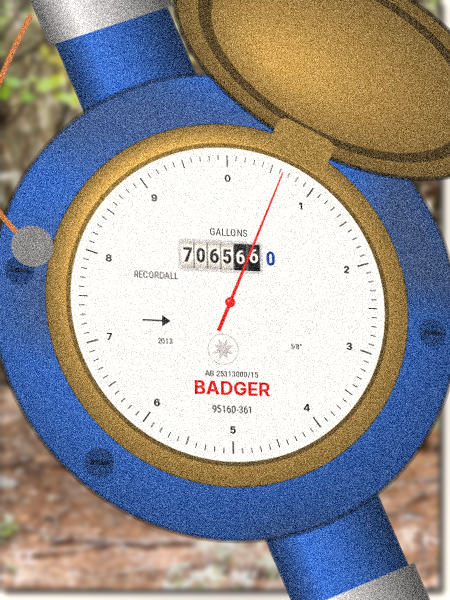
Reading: 7065660.6gal
